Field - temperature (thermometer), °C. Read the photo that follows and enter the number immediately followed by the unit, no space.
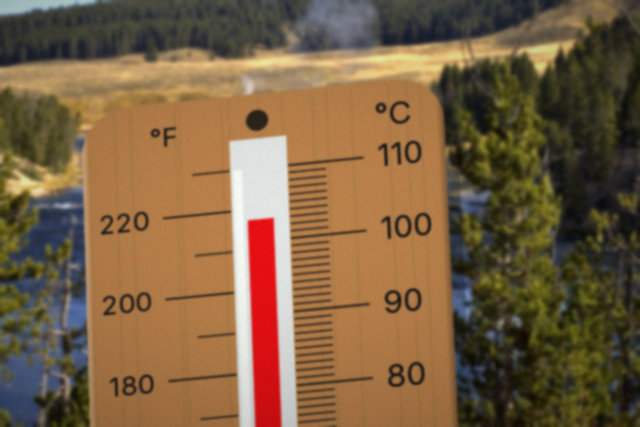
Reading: 103°C
